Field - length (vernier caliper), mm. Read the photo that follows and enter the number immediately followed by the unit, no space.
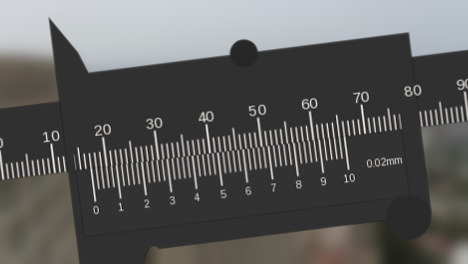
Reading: 17.0mm
